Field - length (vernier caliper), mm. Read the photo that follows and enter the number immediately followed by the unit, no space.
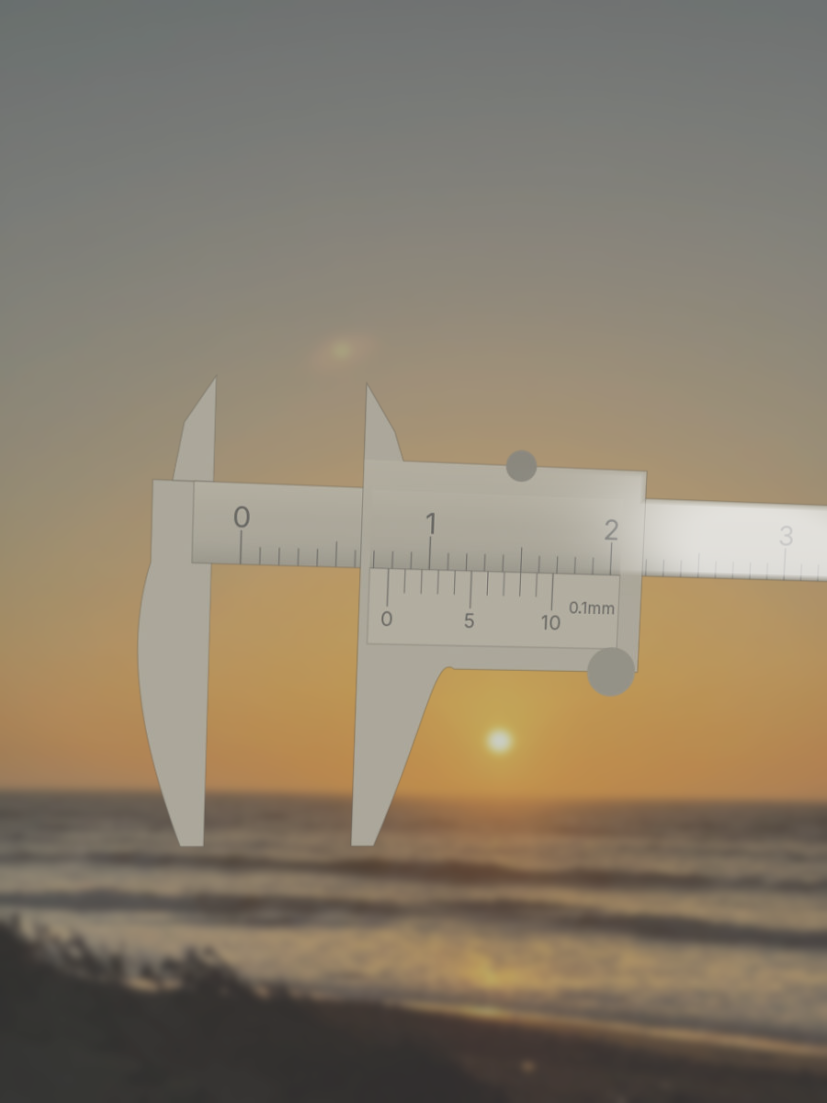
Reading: 7.8mm
